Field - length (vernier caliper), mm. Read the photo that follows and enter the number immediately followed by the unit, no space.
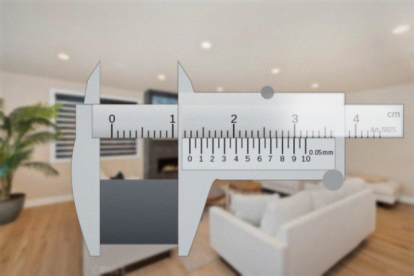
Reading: 12.8mm
